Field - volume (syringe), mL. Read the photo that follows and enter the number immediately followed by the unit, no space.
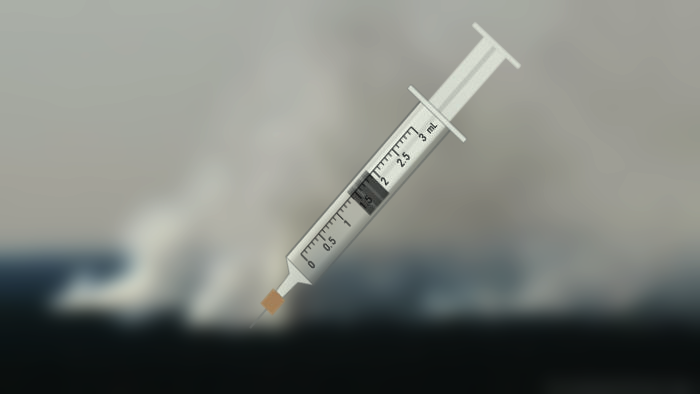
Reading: 1.4mL
